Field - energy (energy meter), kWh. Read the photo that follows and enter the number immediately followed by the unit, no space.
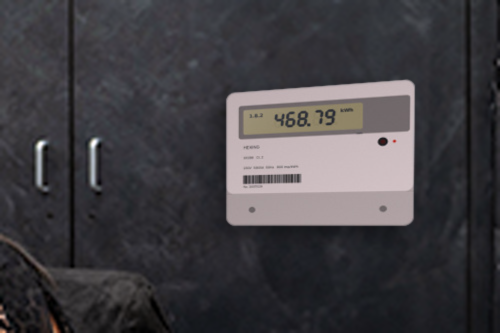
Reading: 468.79kWh
